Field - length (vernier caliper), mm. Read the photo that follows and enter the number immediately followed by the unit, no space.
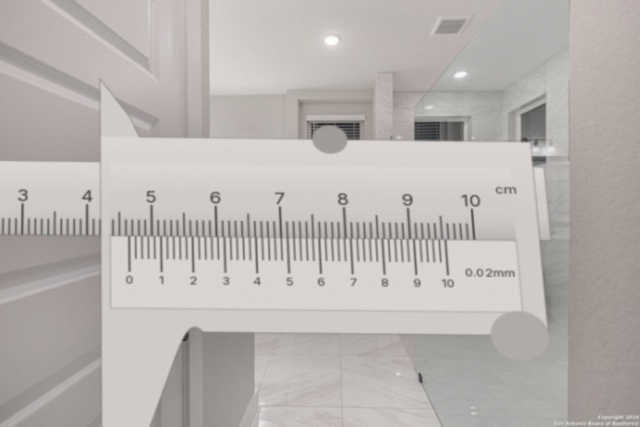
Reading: 46.5mm
